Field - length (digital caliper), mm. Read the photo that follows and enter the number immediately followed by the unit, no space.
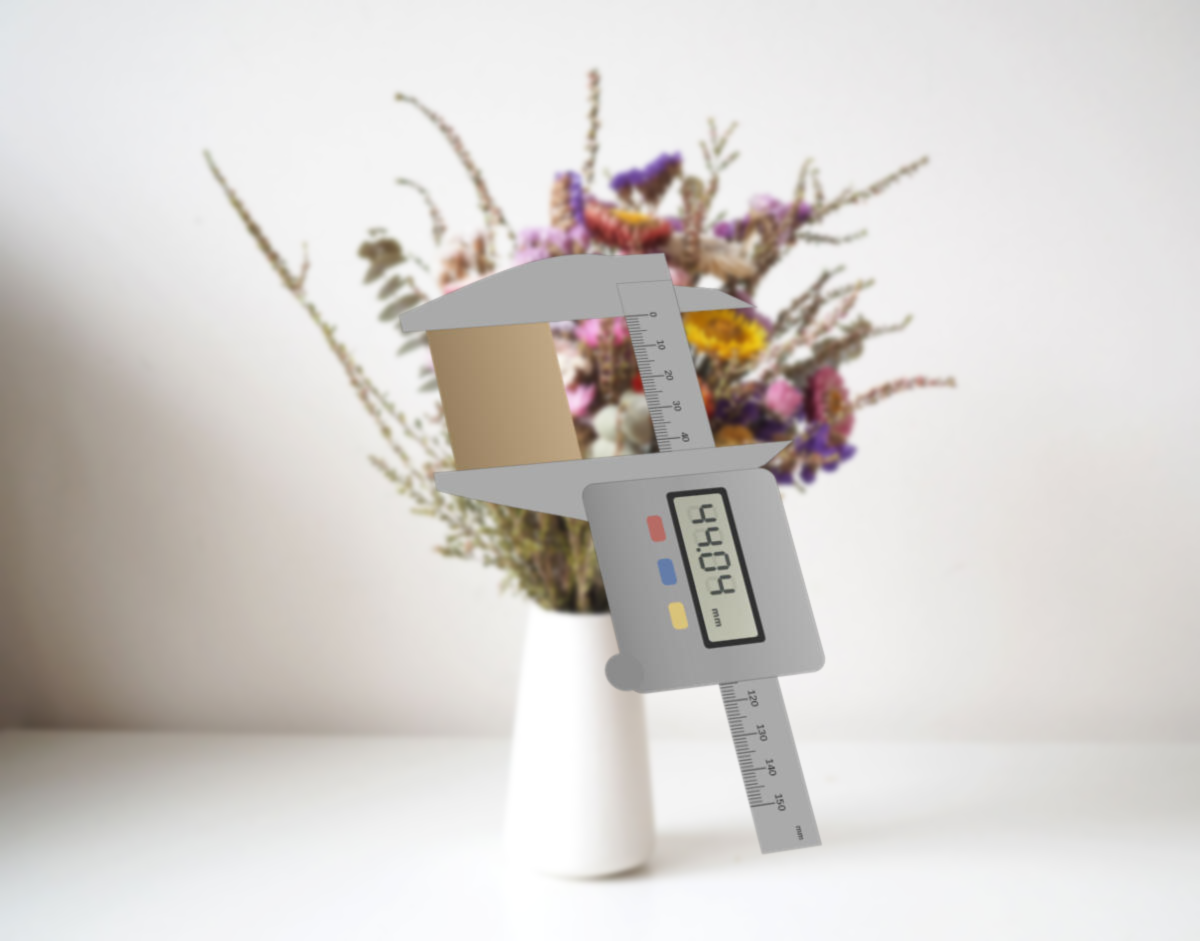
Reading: 44.04mm
